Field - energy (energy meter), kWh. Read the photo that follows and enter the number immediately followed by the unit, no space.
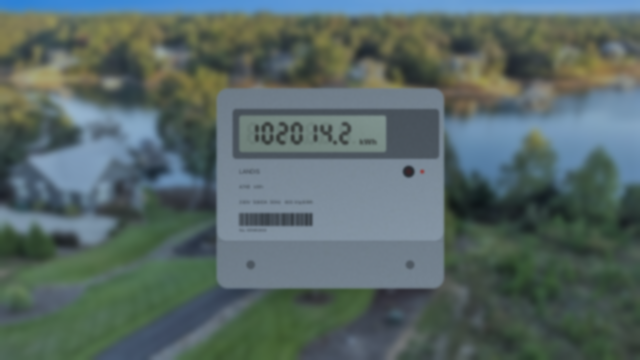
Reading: 102014.2kWh
